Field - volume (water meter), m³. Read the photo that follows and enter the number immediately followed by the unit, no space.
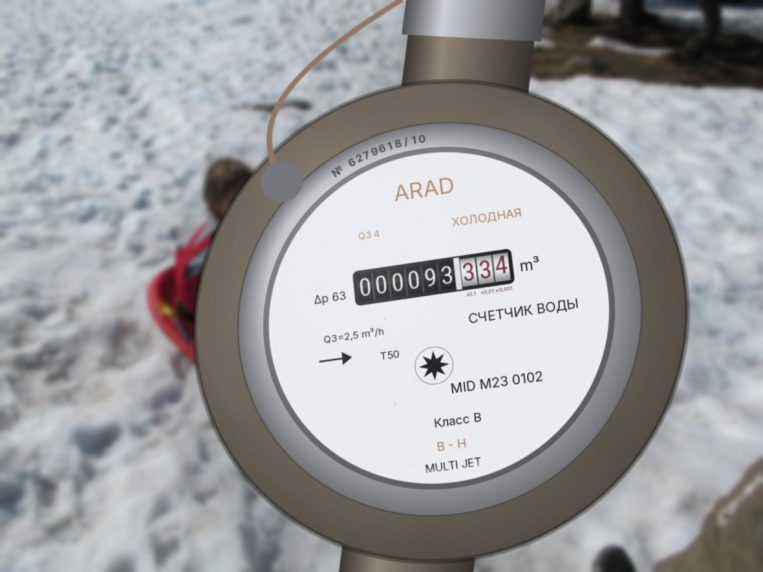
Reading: 93.334m³
